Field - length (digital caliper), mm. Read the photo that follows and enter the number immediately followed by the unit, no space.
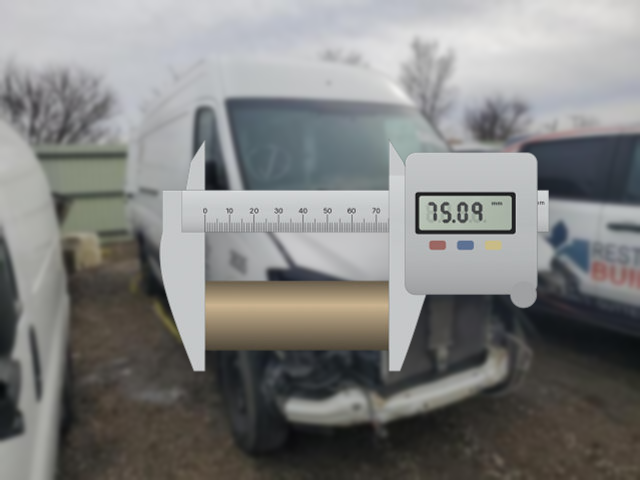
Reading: 75.09mm
